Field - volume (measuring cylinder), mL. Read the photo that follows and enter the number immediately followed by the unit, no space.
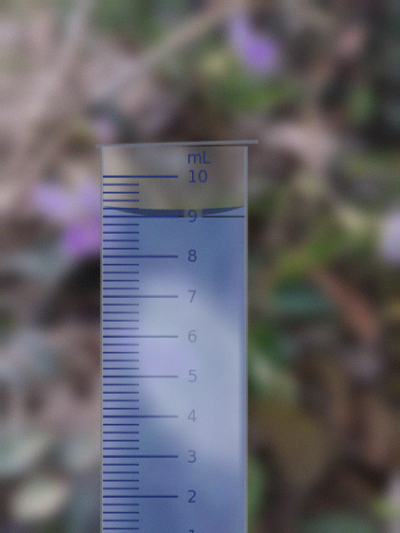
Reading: 9mL
